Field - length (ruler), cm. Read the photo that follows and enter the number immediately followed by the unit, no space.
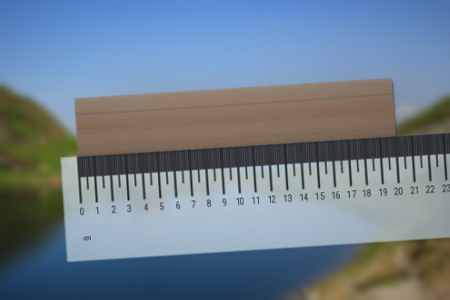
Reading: 20cm
